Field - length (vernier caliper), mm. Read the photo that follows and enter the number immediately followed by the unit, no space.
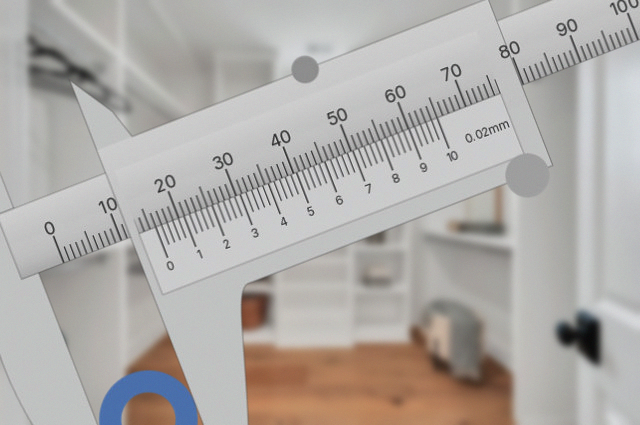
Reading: 16.0mm
